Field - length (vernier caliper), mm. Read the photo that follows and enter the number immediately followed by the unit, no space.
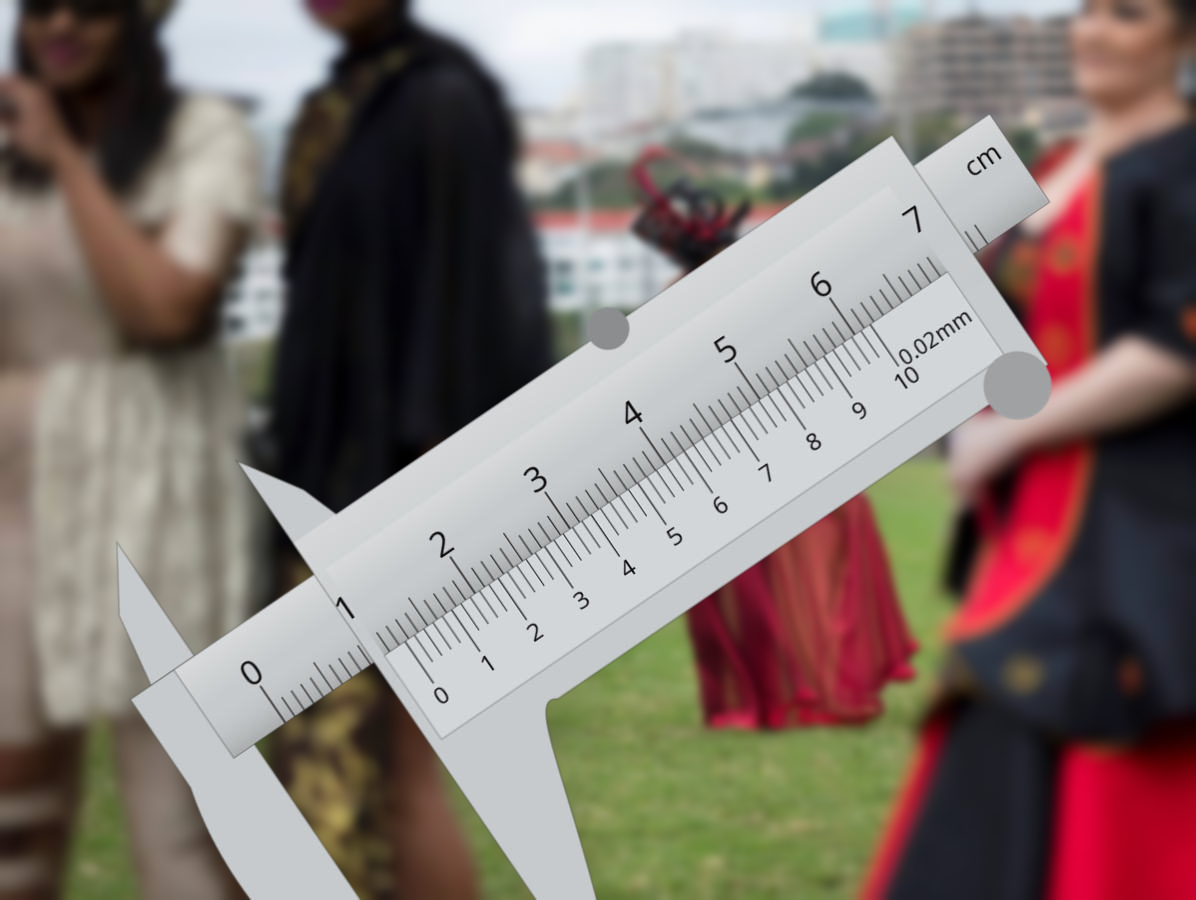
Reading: 12.6mm
